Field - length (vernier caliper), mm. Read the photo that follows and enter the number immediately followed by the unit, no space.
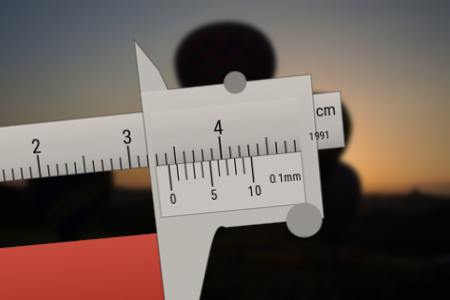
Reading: 34.2mm
